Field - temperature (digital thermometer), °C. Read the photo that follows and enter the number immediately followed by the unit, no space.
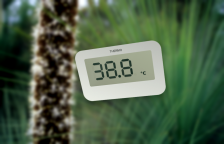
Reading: 38.8°C
